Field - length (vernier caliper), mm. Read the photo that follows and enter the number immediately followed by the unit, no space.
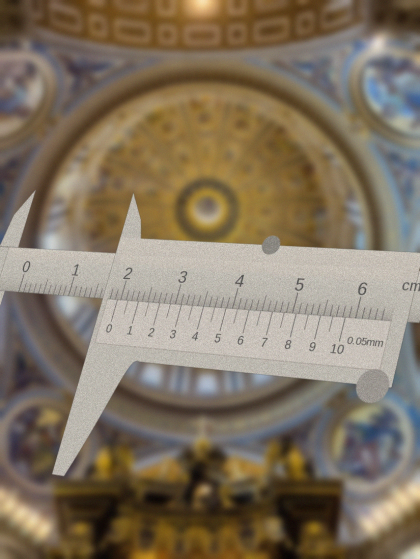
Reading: 19.4mm
